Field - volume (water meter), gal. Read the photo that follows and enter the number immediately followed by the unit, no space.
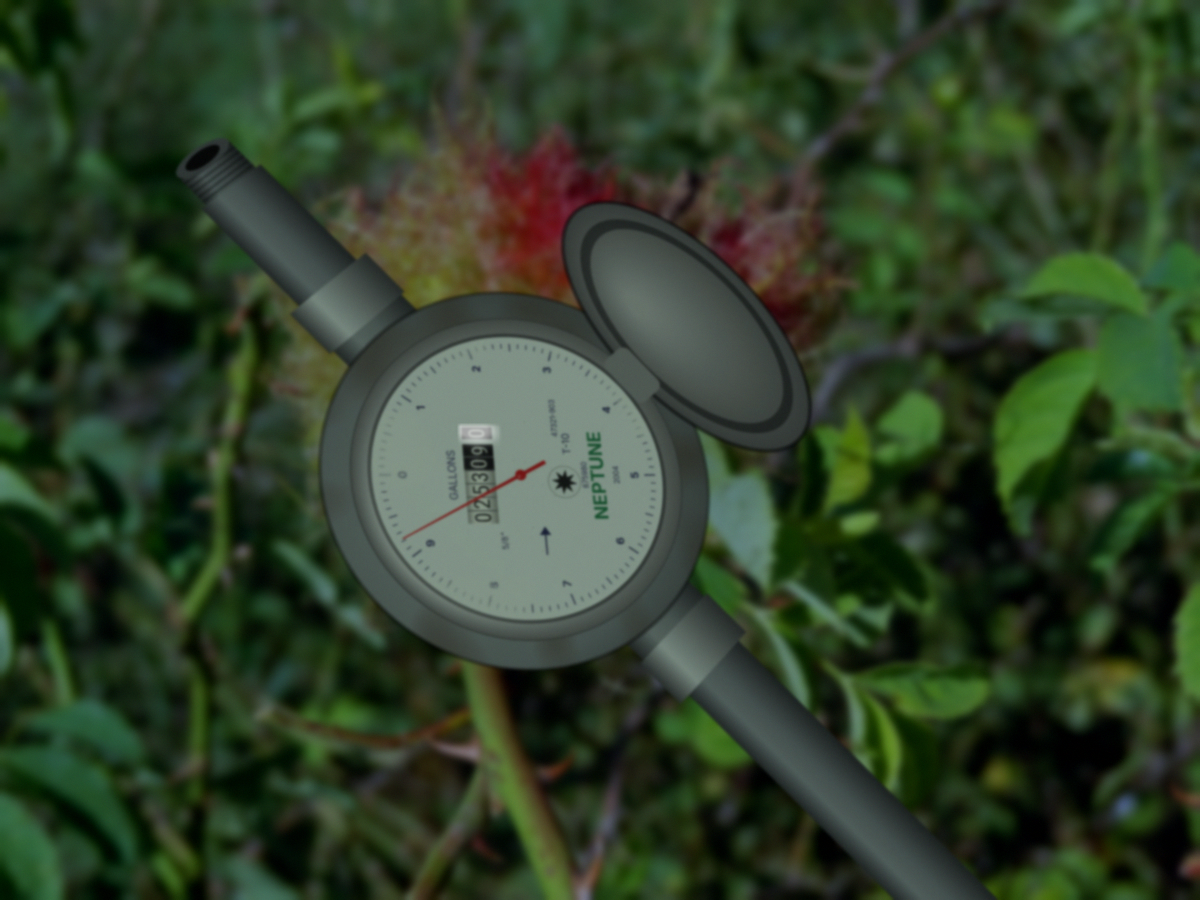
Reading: 253089.2gal
